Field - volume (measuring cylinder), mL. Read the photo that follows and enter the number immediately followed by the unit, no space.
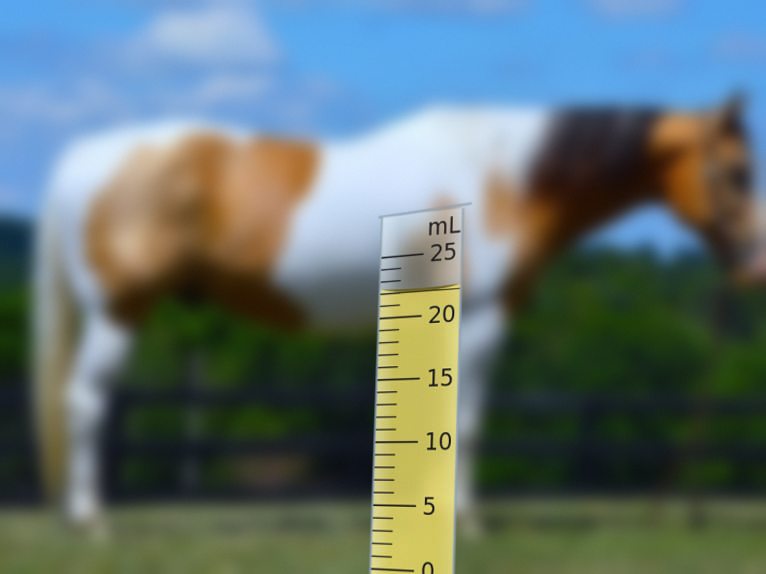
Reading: 22mL
